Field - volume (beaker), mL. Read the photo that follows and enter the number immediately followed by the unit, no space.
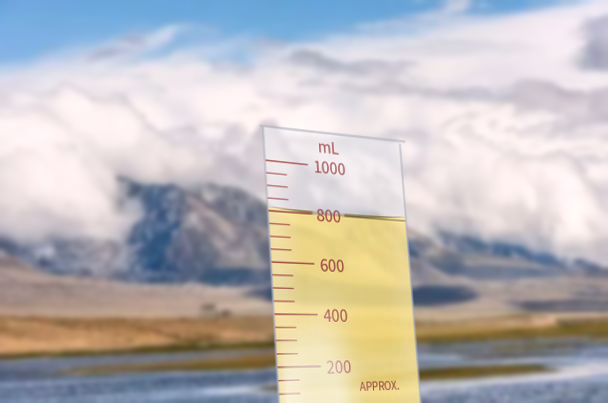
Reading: 800mL
